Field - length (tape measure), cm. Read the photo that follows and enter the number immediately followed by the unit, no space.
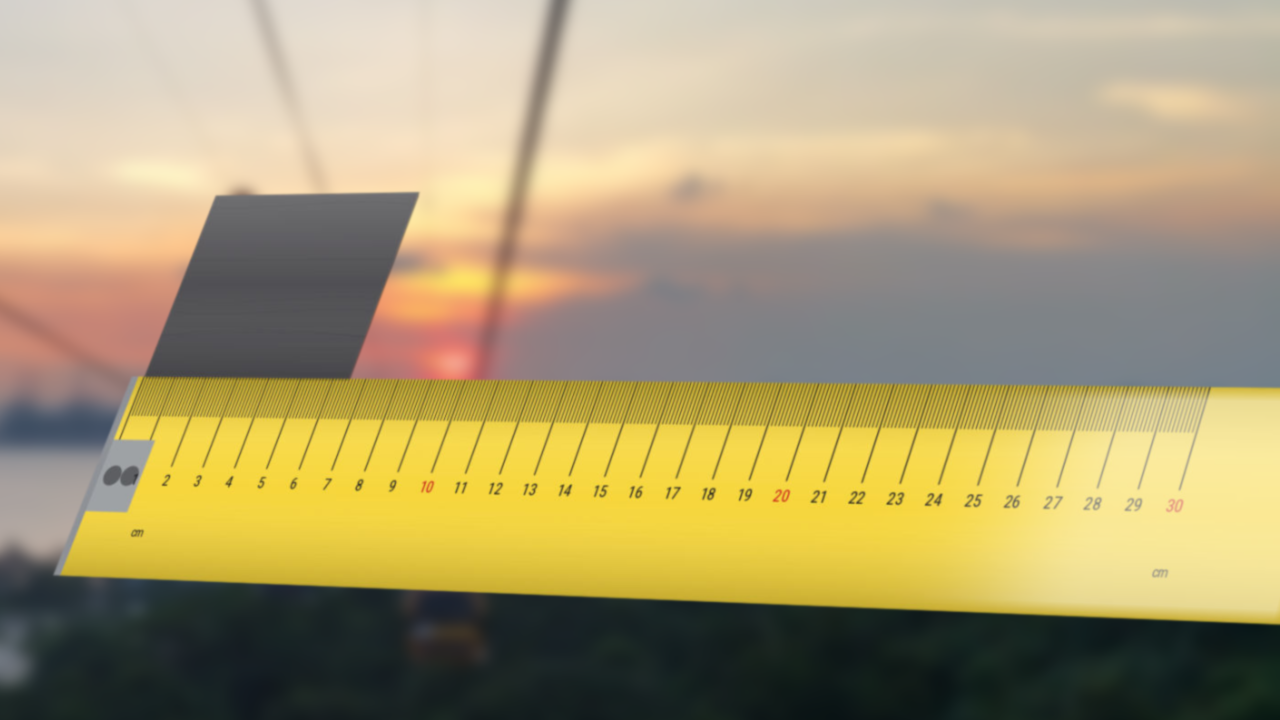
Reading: 6.5cm
